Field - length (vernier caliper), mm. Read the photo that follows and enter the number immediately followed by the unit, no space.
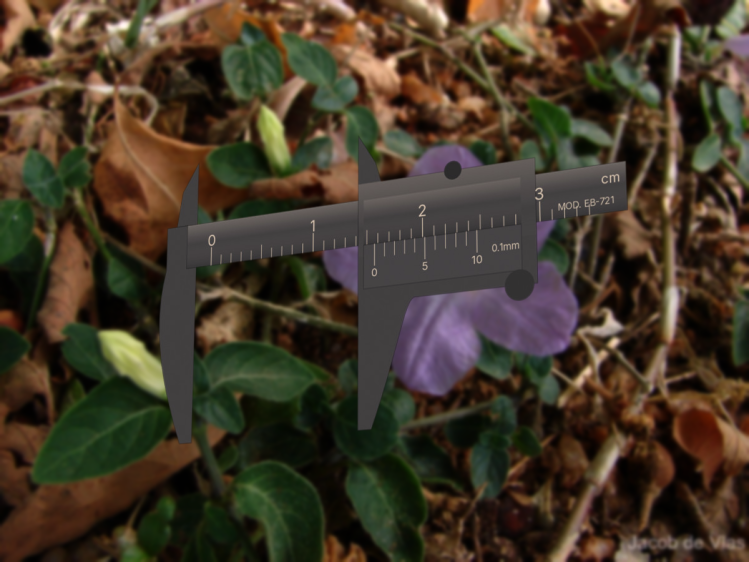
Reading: 15.7mm
